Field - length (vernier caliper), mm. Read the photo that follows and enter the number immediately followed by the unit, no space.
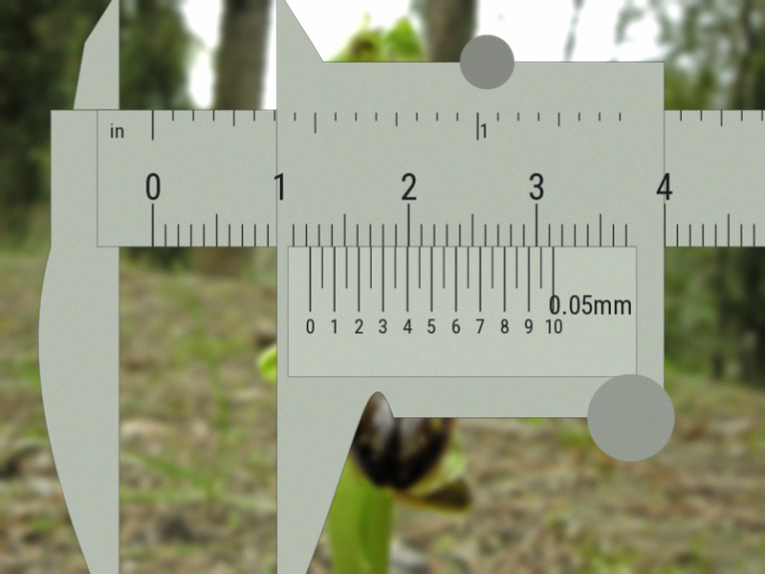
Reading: 12.3mm
